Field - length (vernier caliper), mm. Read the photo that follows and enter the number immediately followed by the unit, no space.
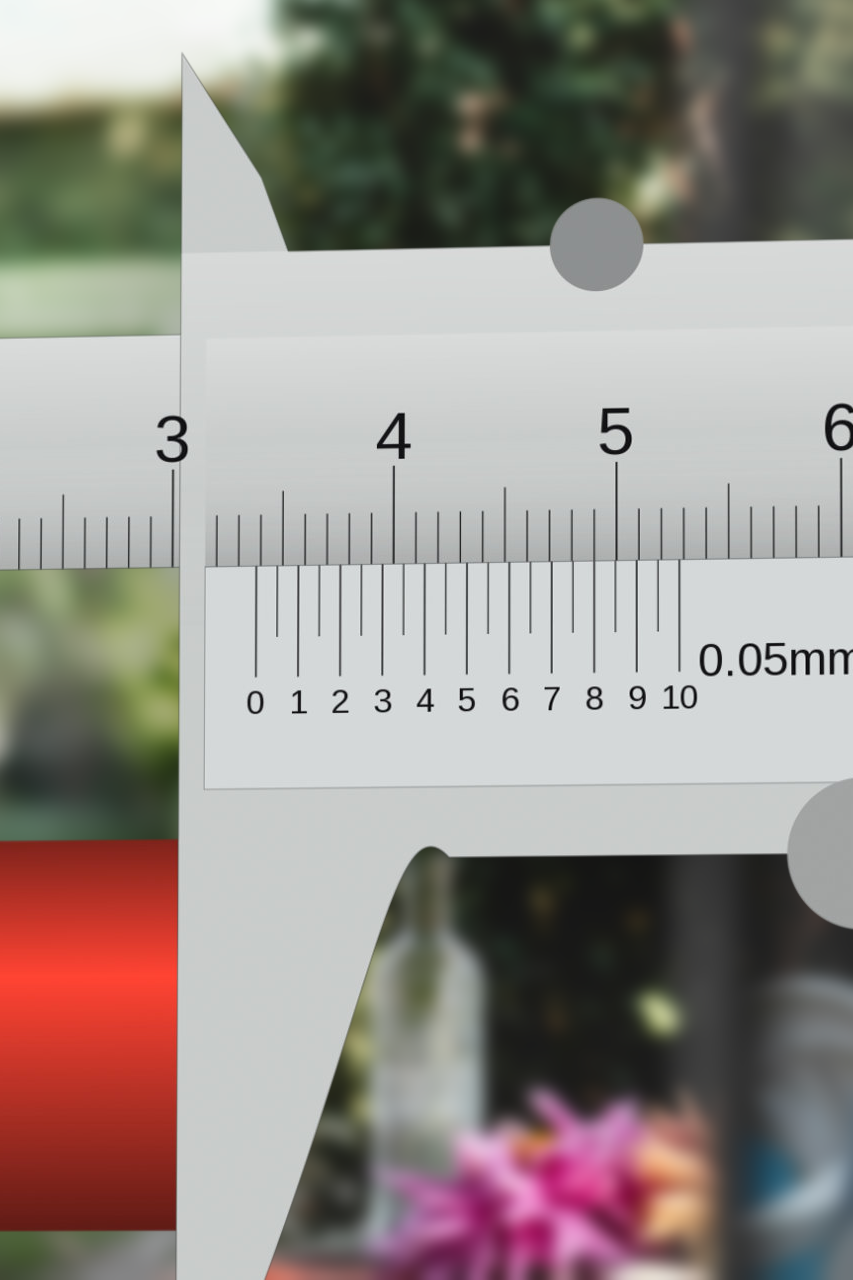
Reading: 33.8mm
